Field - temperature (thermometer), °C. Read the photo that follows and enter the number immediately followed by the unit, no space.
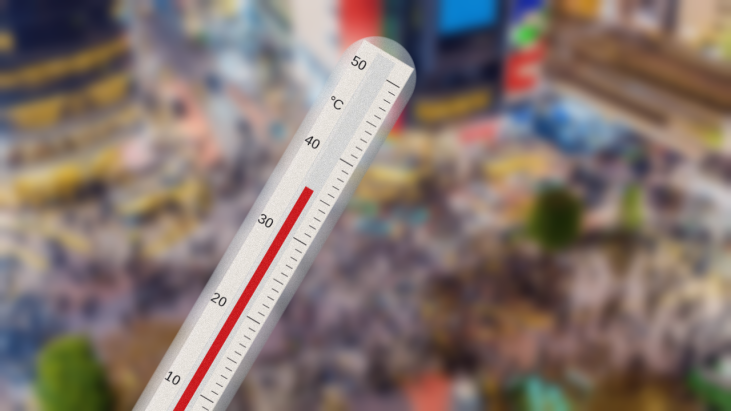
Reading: 35.5°C
